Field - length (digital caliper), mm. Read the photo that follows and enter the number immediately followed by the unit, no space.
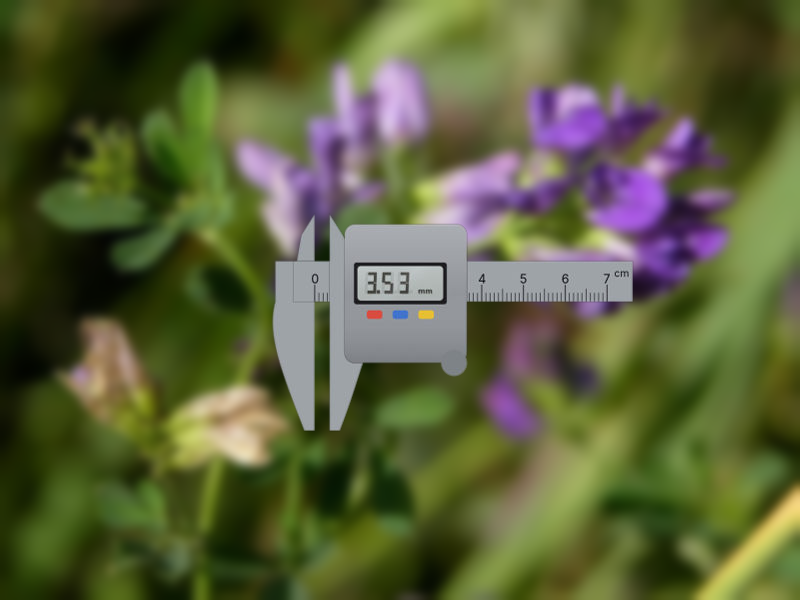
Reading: 3.53mm
